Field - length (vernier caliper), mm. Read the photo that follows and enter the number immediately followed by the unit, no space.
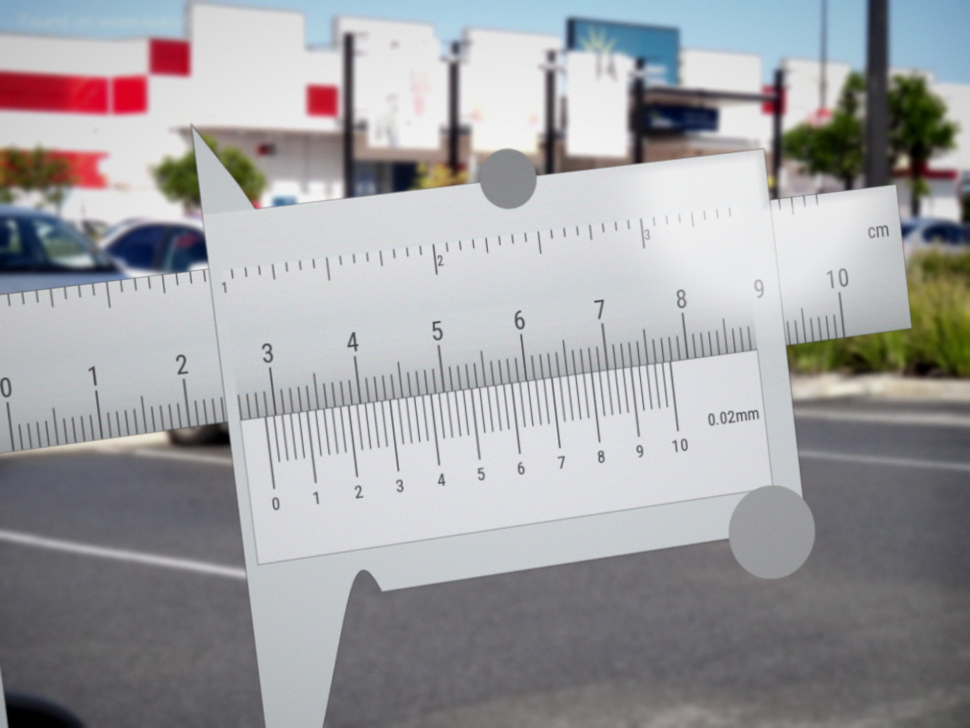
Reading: 28.8mm
